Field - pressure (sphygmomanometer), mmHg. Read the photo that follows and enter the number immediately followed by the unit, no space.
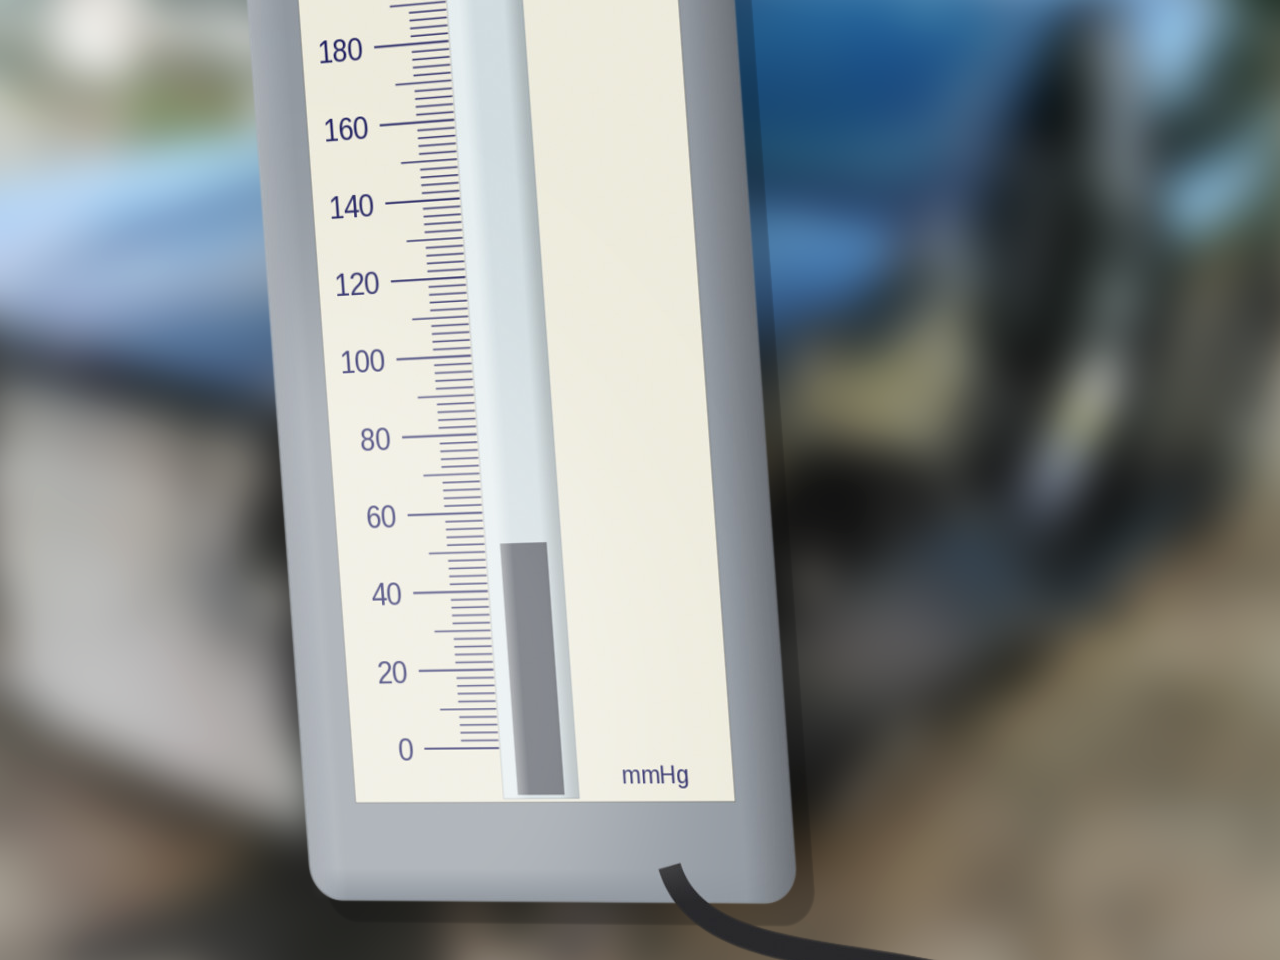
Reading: 52mmHg
